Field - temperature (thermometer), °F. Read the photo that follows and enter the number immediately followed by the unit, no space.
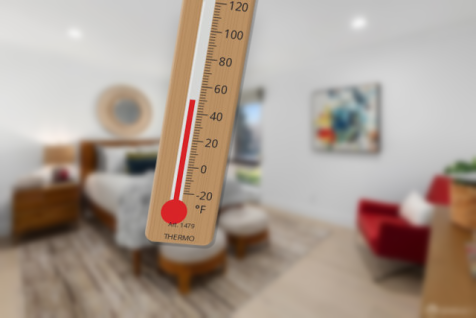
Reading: 50°F
